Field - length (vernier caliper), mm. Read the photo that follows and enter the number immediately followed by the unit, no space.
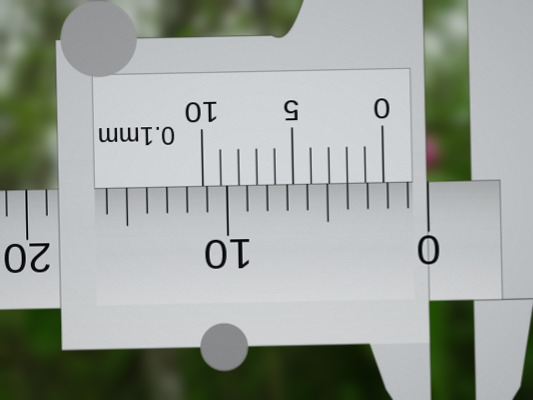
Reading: 2.2mm
